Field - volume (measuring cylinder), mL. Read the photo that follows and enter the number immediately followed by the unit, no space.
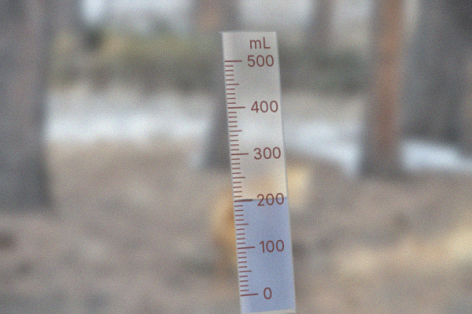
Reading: 200mL
